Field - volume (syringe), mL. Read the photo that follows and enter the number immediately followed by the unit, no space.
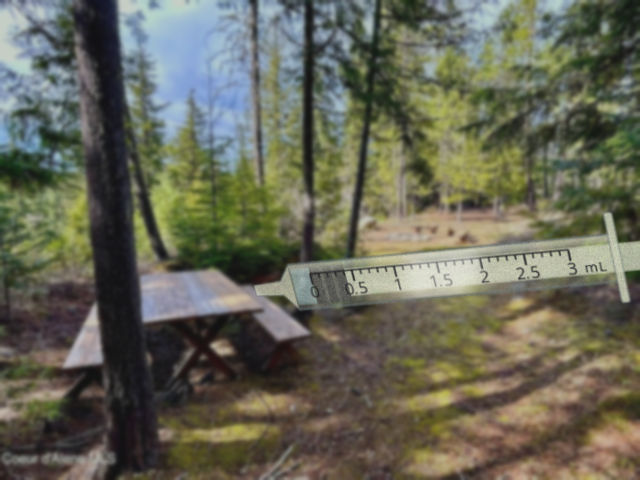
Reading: 0mL
